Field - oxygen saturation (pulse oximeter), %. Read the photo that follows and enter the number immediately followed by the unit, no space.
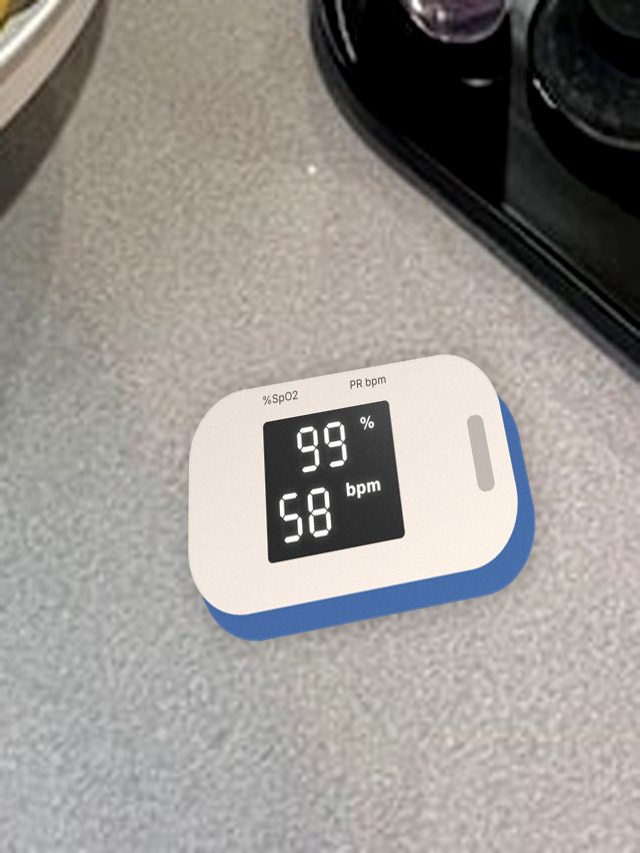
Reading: 99%
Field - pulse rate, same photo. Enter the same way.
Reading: 58bpm
